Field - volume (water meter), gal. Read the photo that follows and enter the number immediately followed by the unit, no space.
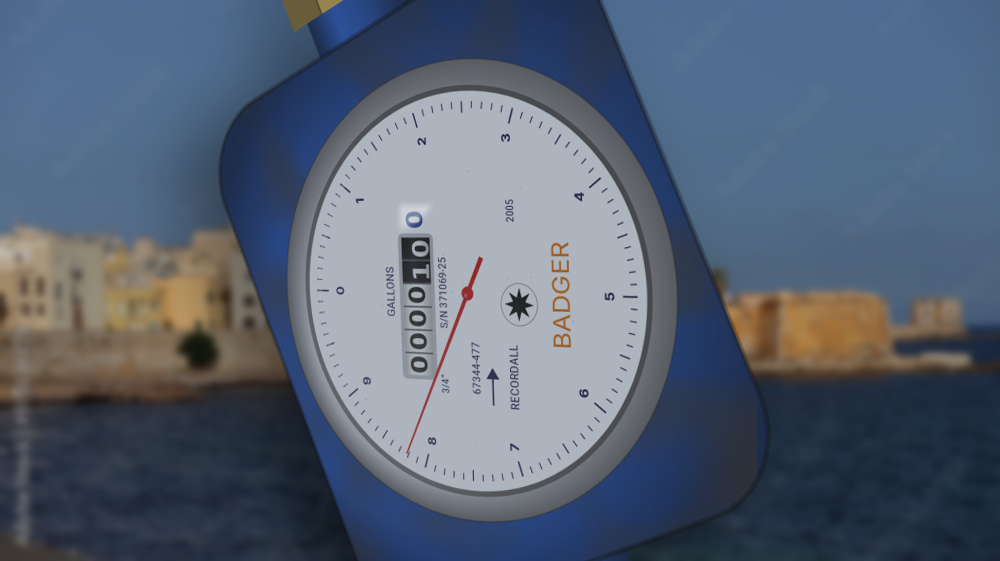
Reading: 98.2gal
